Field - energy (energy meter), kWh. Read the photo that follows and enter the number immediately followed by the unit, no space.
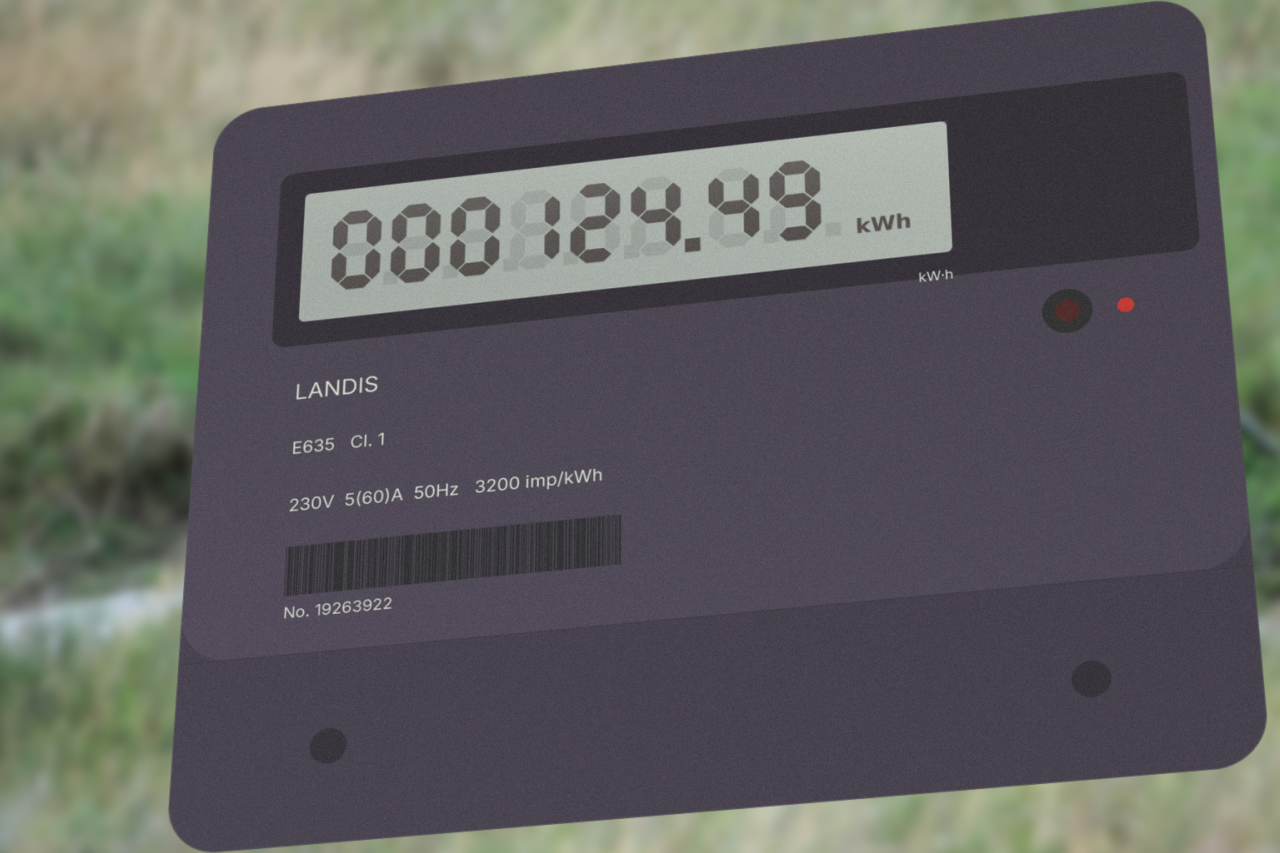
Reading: 124.49kWh
